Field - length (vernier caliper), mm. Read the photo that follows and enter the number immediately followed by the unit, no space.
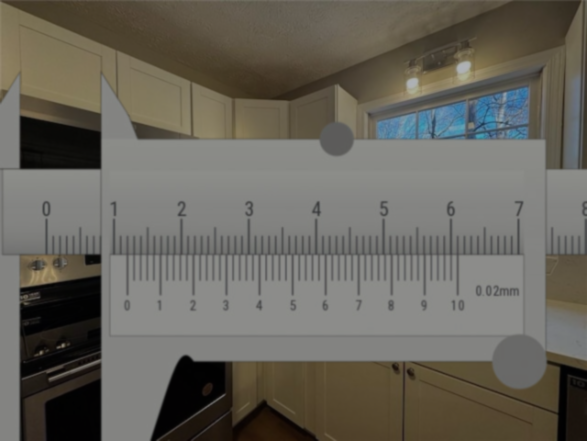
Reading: 12.0mm
